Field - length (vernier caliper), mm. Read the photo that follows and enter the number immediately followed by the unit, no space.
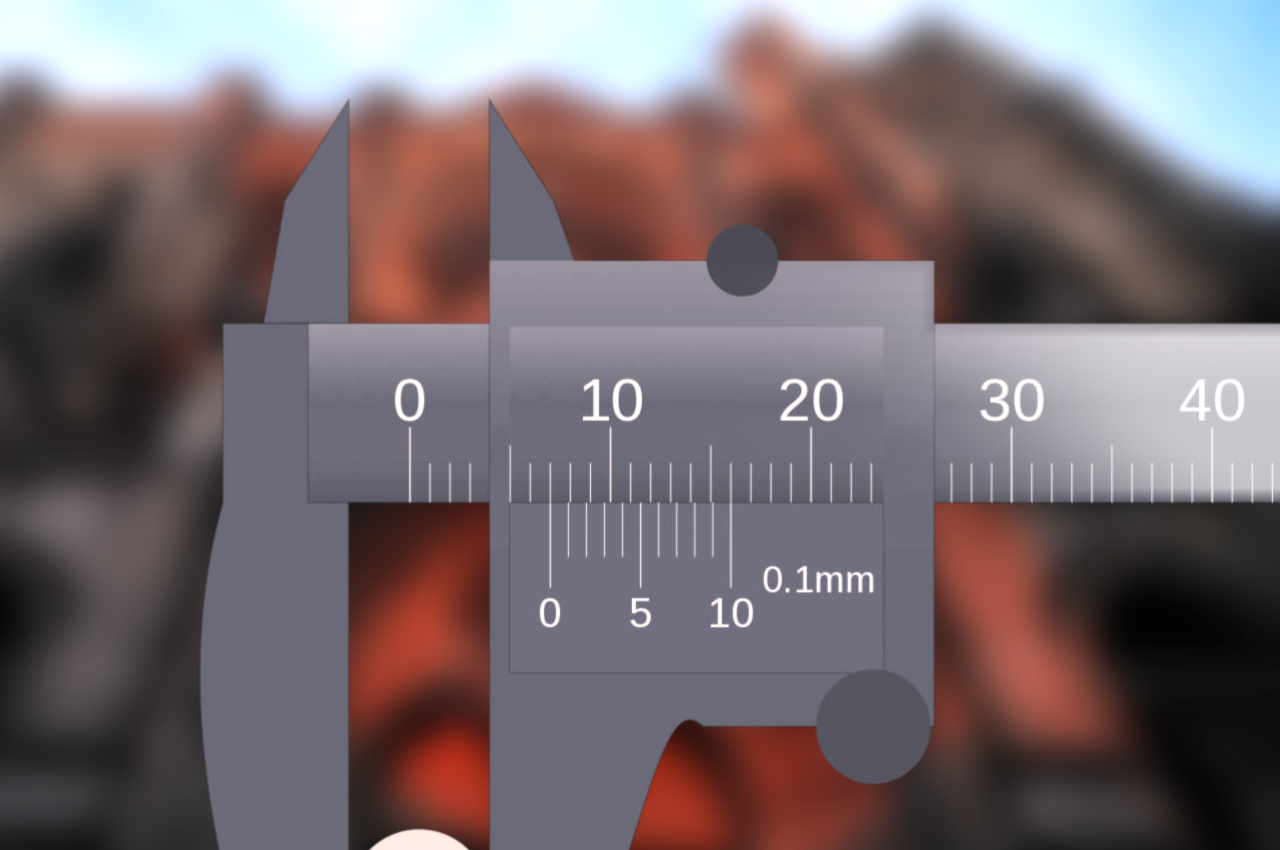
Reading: 7.0mm
